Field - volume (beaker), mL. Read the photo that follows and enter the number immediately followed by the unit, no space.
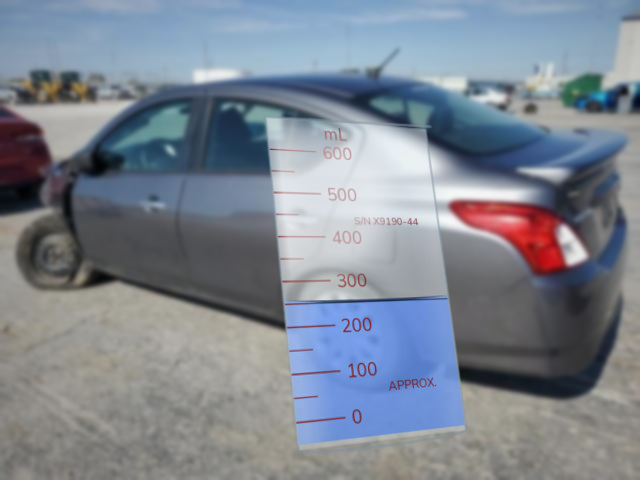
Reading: 250mL
